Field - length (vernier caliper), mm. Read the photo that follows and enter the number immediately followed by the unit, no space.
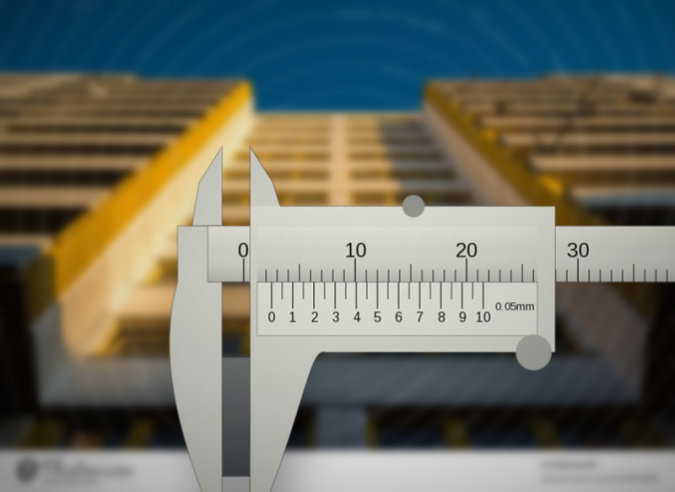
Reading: 2.5mm
